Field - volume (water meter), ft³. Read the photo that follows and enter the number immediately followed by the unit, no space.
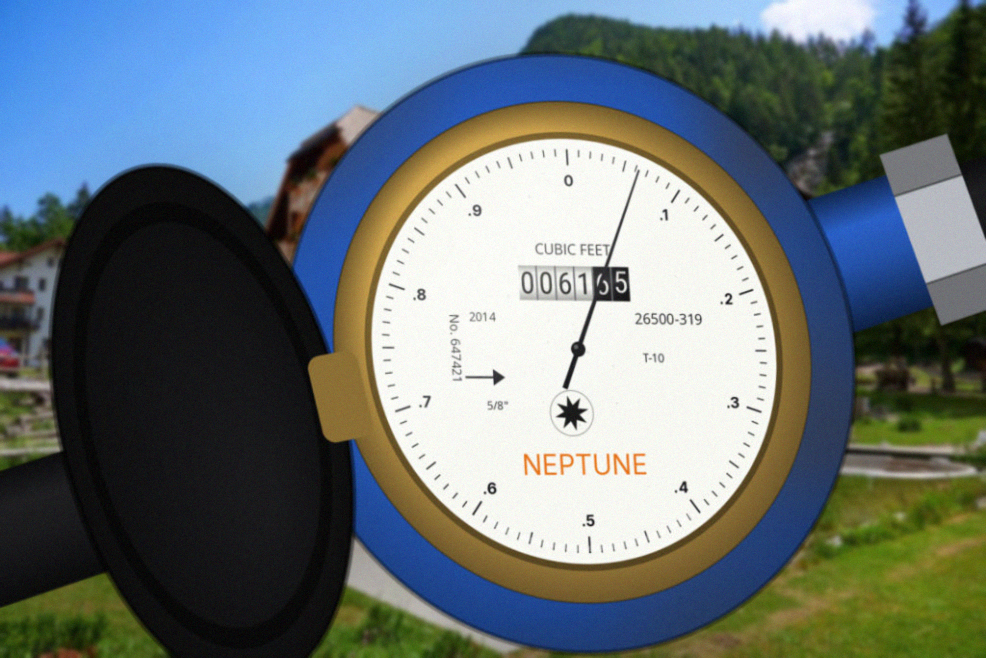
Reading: 6165.06ft³
